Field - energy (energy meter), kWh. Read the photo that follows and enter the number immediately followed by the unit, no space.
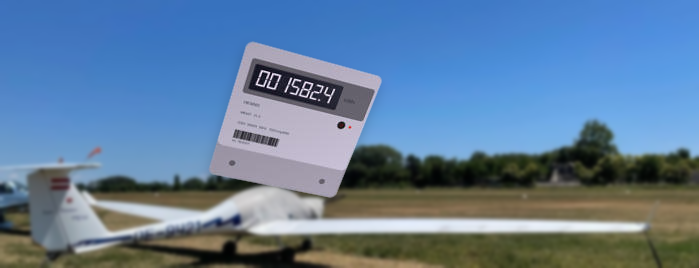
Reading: 1582.4kWh
